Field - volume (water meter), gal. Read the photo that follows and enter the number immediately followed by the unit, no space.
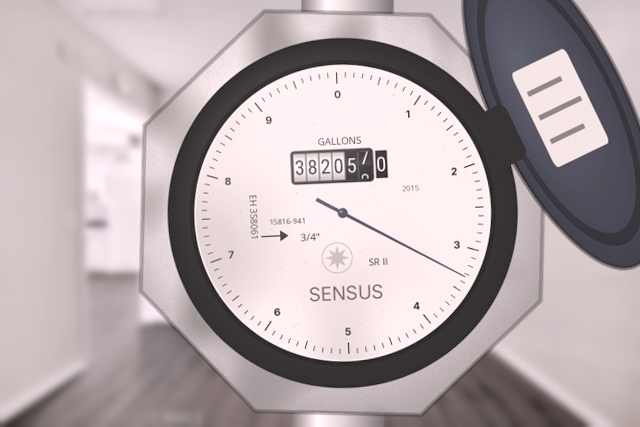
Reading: 3820573.3gal
